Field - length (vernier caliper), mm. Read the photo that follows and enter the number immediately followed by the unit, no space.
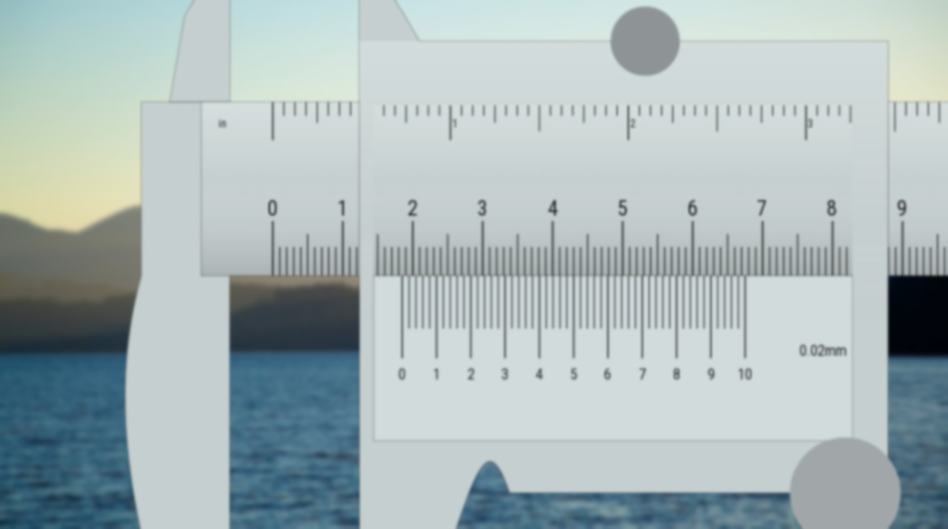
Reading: 18.5mm
